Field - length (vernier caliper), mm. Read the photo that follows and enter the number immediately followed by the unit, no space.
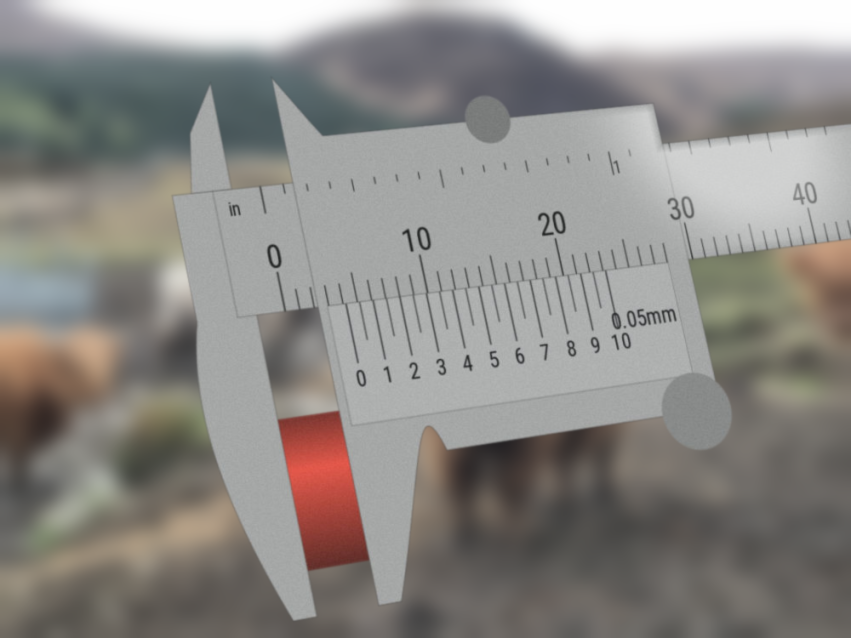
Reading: 4.2mm
